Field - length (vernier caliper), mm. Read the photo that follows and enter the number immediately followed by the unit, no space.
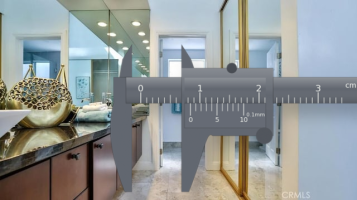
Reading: 8.4mm
